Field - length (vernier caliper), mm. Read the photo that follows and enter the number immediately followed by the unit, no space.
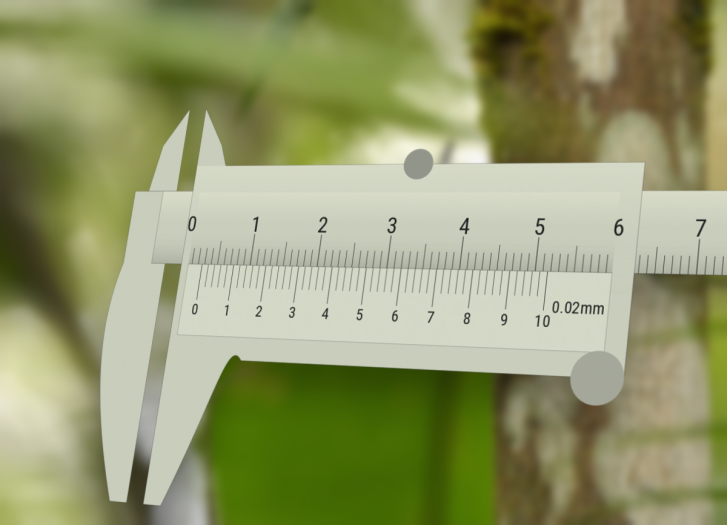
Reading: 2.6mm
